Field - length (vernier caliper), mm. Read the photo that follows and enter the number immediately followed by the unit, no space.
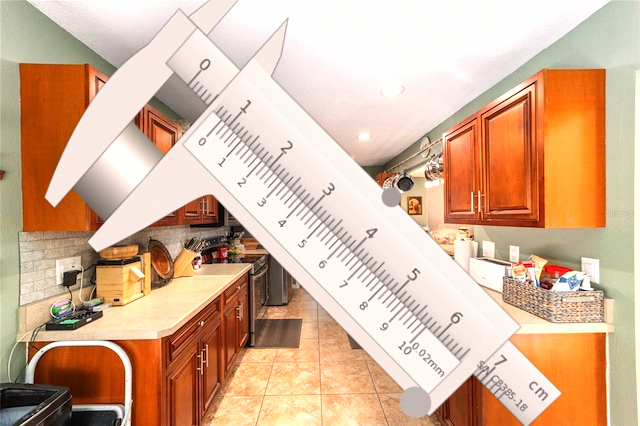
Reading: 8.4mm
